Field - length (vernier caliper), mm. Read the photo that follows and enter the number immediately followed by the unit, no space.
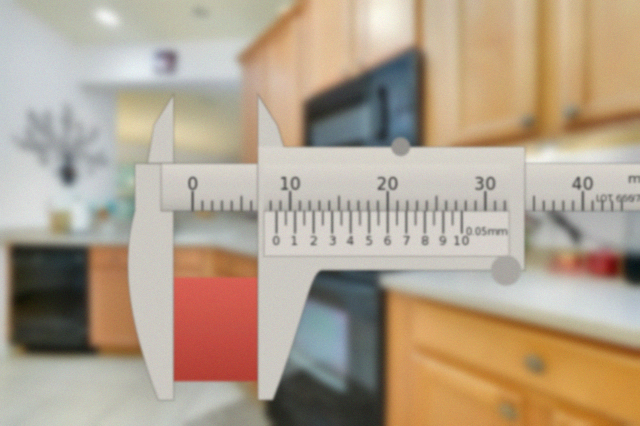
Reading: 8.6mm
